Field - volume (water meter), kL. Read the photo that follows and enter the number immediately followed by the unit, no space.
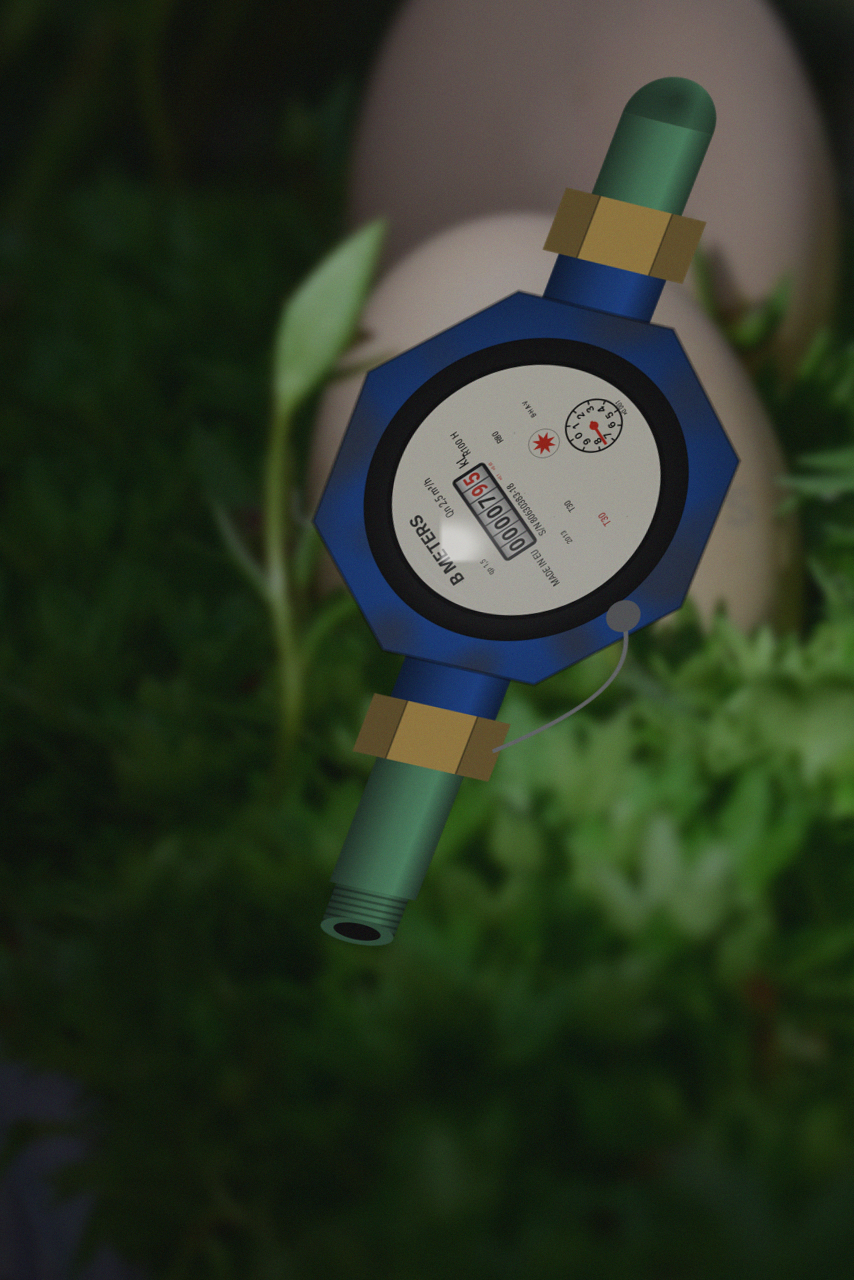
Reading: 7.957kL
